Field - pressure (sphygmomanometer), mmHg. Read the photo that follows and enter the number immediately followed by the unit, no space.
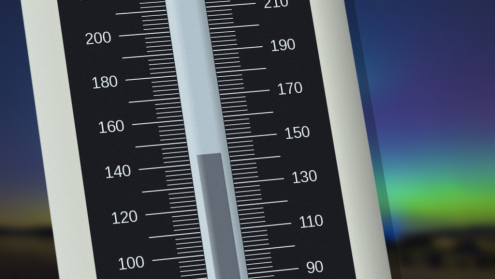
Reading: 144mmHg
